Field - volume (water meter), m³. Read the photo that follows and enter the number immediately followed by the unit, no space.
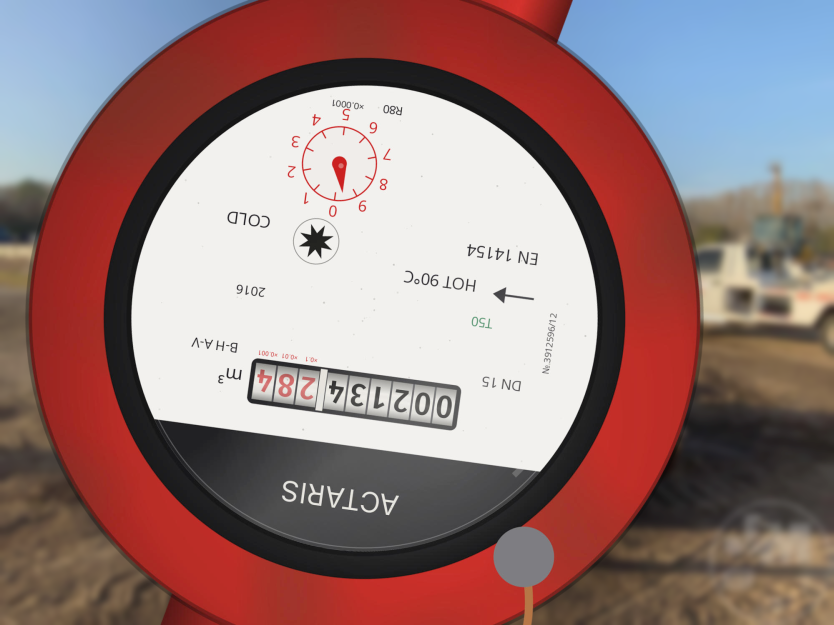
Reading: 2134.2839m³
